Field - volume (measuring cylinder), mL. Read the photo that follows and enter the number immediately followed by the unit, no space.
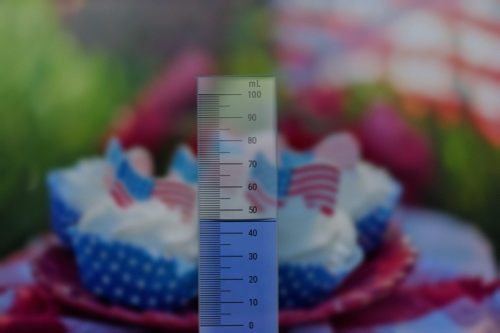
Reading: 45mL
